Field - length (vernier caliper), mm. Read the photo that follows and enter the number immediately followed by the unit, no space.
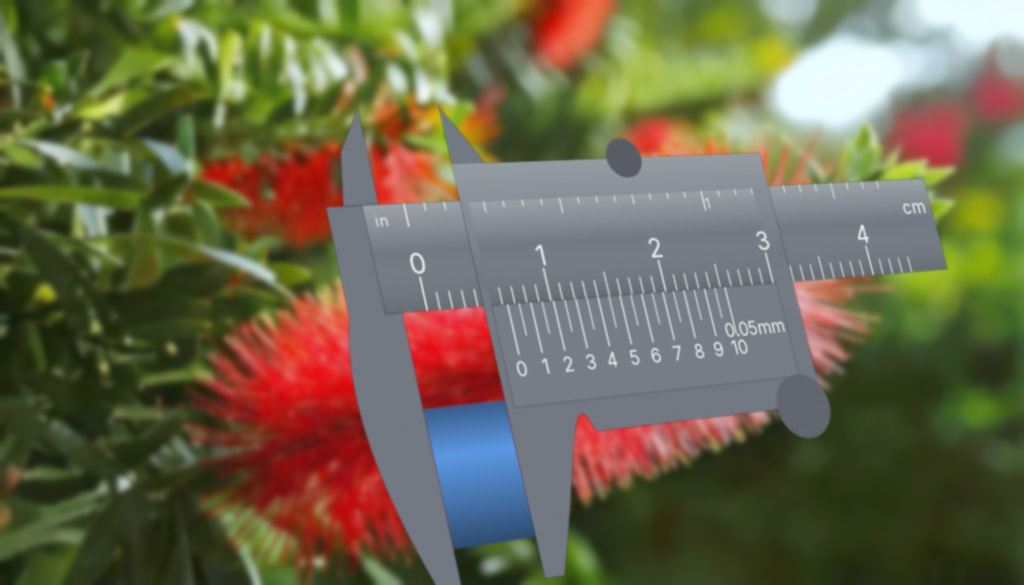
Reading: 6.4mm
